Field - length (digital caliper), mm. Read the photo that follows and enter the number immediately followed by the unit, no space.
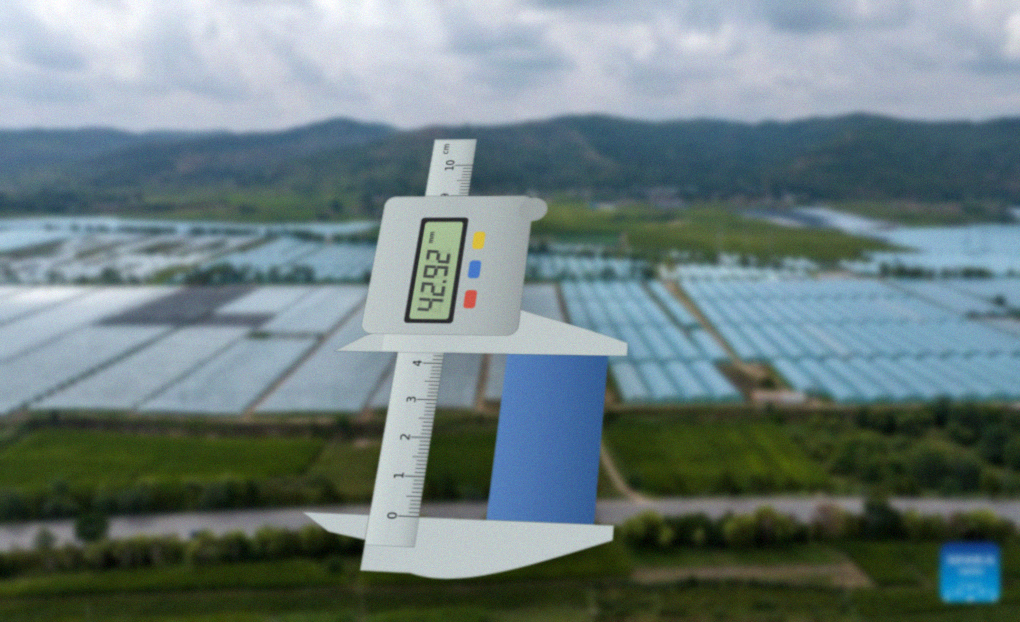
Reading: 42.92mm
